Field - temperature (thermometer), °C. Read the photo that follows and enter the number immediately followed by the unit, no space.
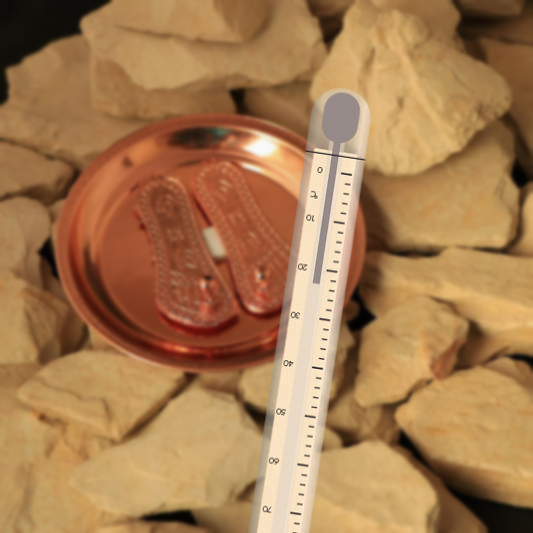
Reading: 23°C
